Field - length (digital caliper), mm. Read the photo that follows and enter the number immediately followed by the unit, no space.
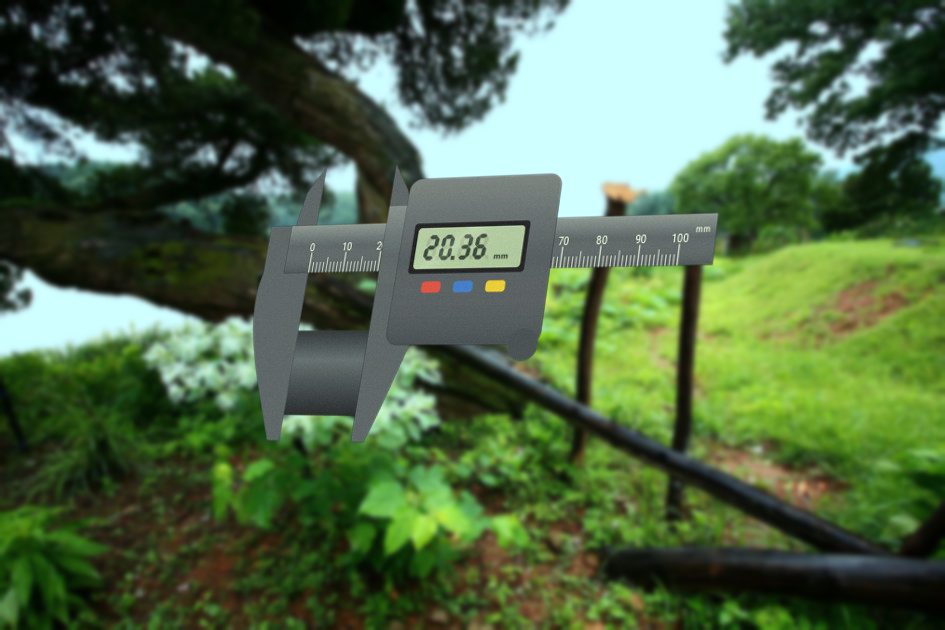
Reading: 20.36mm
